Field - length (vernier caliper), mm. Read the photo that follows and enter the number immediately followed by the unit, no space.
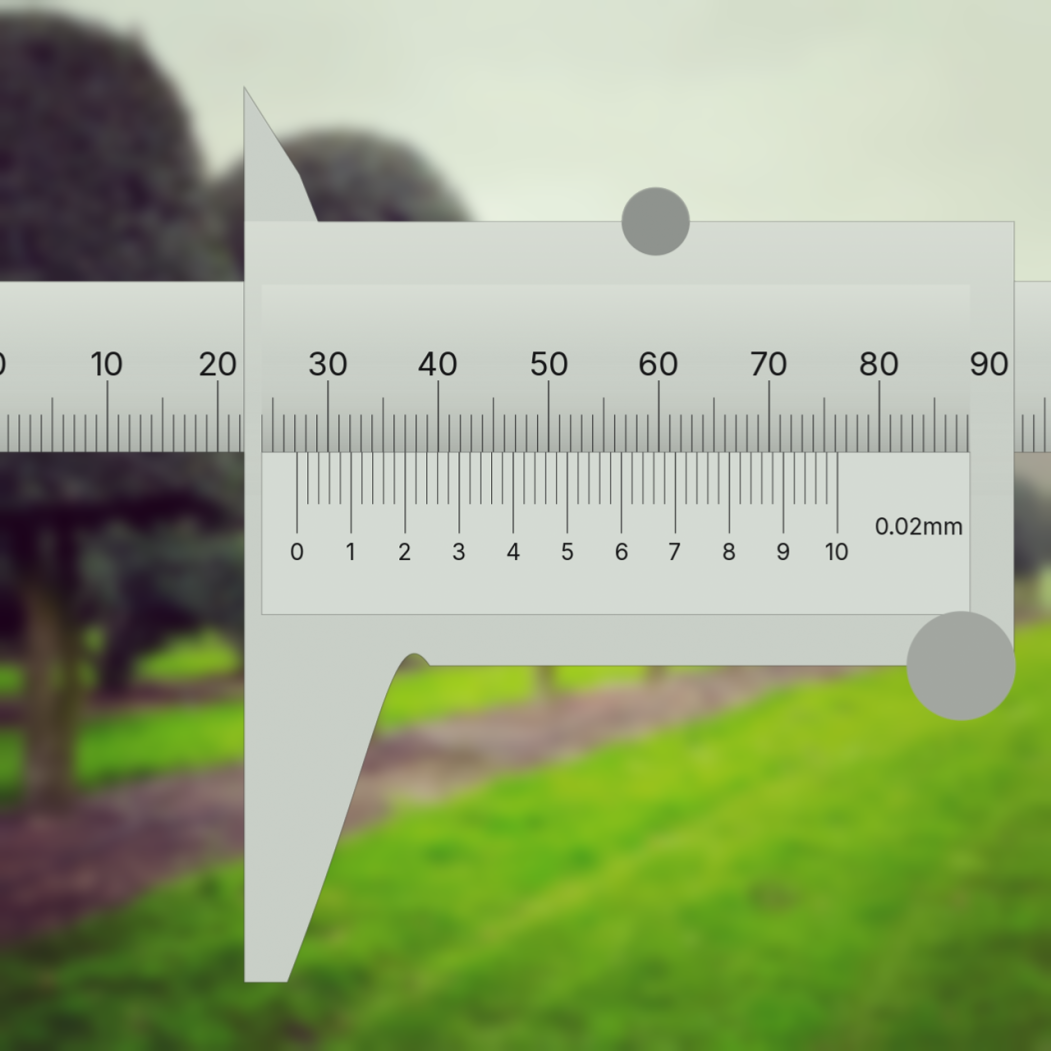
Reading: 27.2mm
